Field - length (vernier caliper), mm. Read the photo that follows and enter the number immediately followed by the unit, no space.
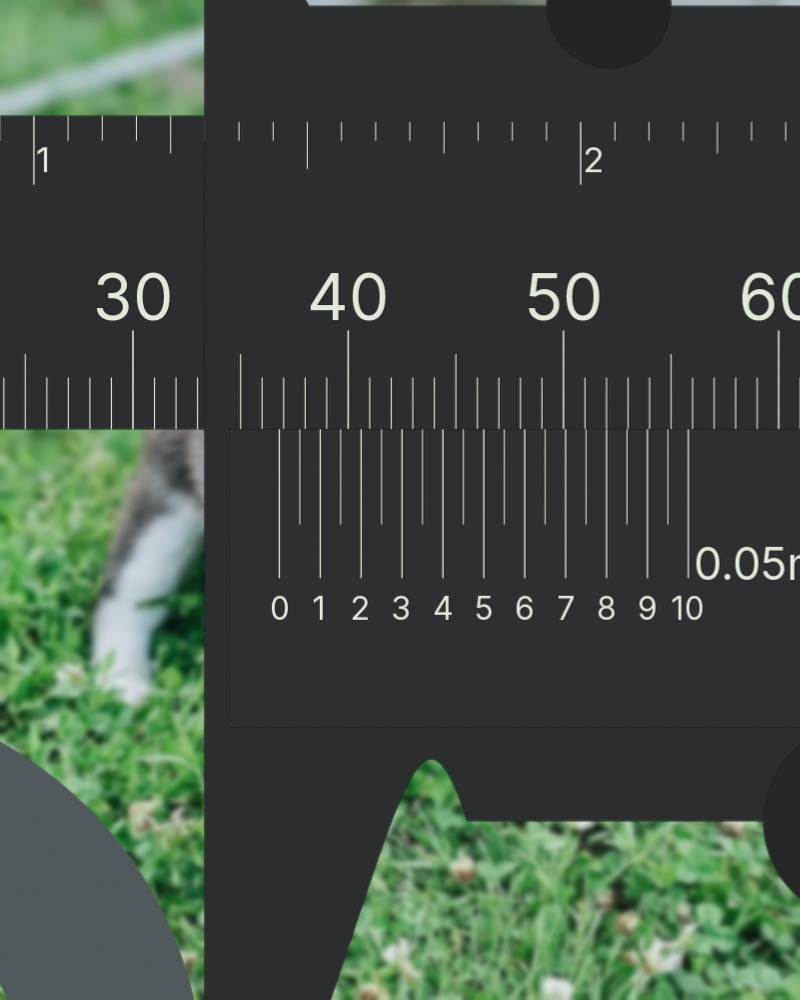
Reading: 36.8mm
